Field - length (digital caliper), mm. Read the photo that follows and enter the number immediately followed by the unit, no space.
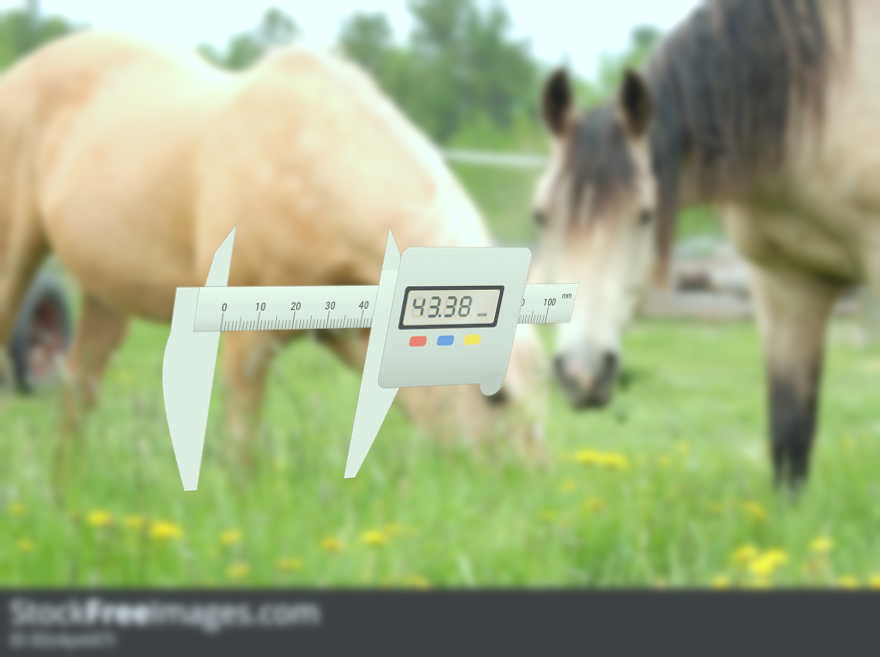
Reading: 43.38mm
